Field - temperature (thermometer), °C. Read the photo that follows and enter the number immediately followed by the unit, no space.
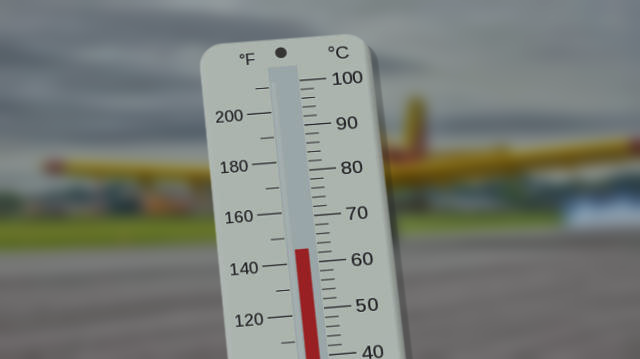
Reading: 63°C
